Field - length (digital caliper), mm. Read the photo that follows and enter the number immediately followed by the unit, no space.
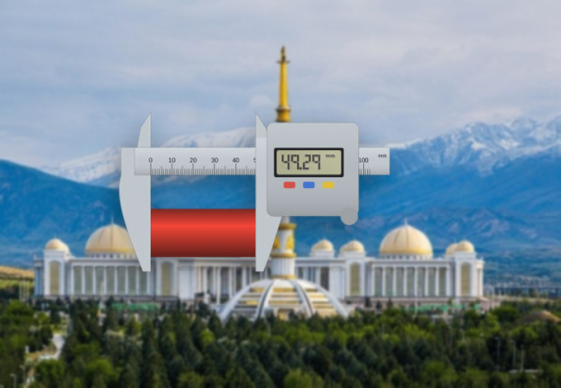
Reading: 49.29mm
